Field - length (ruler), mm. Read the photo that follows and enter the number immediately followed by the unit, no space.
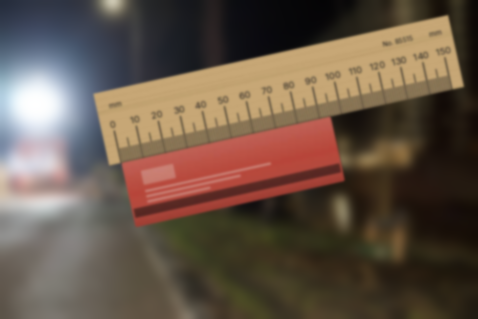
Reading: 95mm
